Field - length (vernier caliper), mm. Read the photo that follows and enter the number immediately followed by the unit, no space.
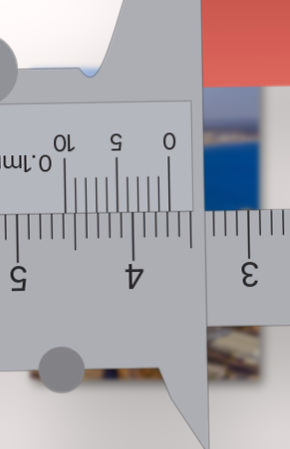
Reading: 36.8mm
